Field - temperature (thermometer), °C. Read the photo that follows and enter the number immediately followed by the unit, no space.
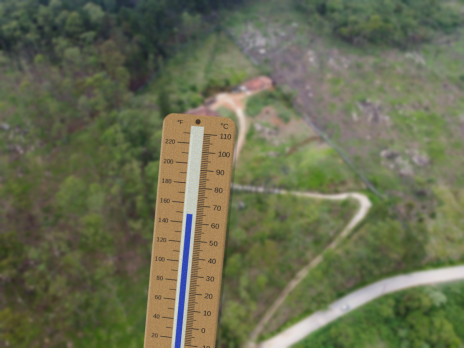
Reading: 65°C
